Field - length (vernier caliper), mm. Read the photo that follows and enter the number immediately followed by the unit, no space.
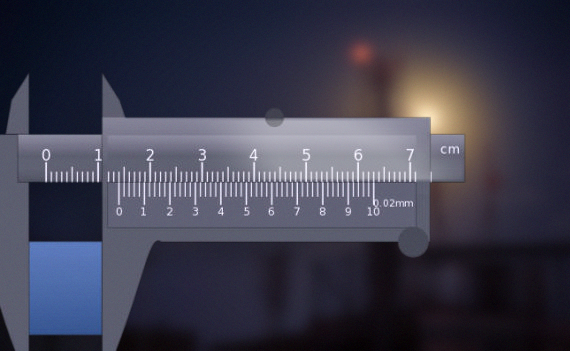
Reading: 14.0mm
